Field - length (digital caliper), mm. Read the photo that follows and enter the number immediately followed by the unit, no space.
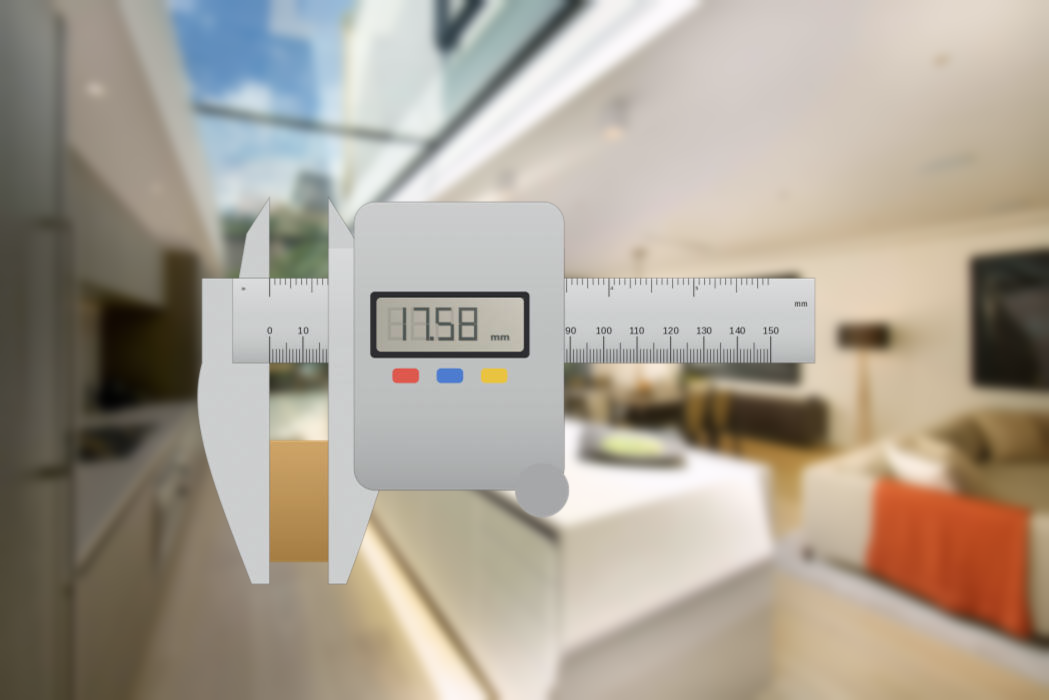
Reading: 17.58mm
